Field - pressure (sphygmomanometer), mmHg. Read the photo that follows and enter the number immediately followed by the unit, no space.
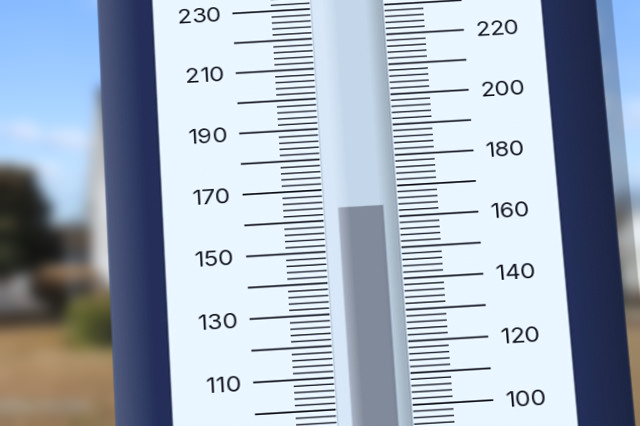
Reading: 164mmHg
